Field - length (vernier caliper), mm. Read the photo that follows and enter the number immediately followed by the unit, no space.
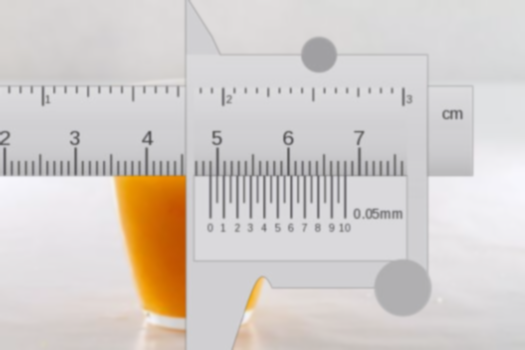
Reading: 49.0mm
